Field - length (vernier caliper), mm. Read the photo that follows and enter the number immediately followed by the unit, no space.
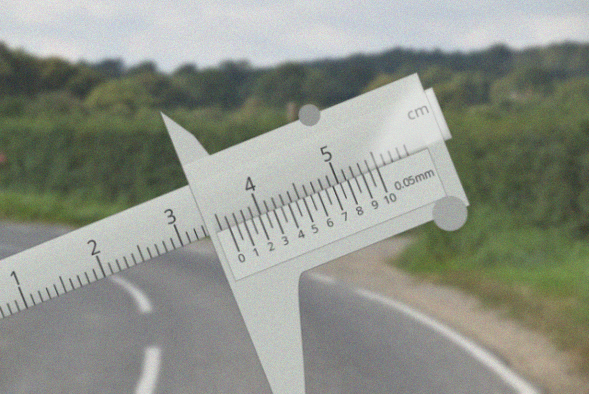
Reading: 36.0mm
